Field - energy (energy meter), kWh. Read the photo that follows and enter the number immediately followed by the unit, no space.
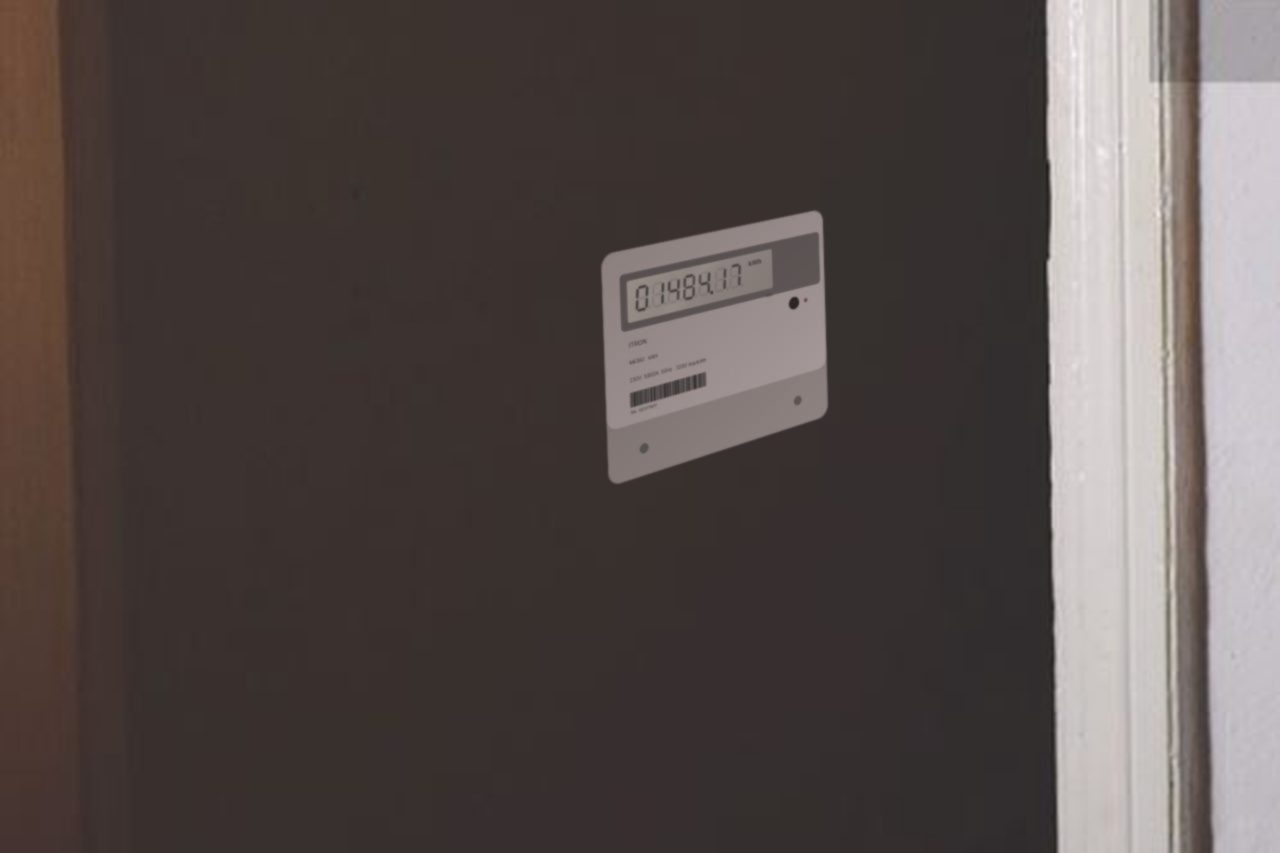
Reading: 1484.17kWh
